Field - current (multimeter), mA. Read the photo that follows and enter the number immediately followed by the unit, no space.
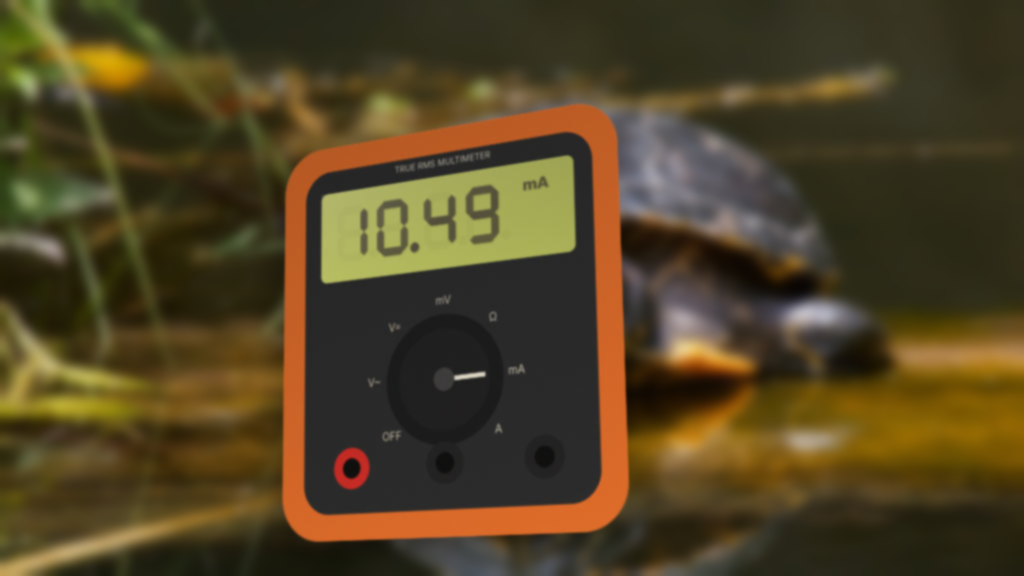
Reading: 10.49mA
